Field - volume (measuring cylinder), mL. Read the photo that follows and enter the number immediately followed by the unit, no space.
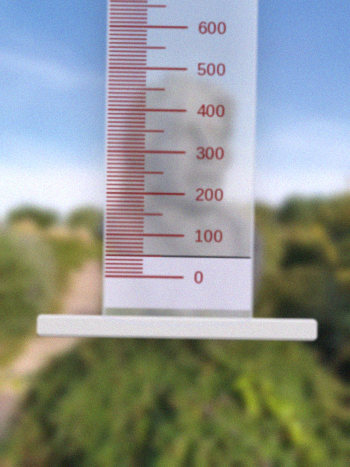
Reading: 50mL
